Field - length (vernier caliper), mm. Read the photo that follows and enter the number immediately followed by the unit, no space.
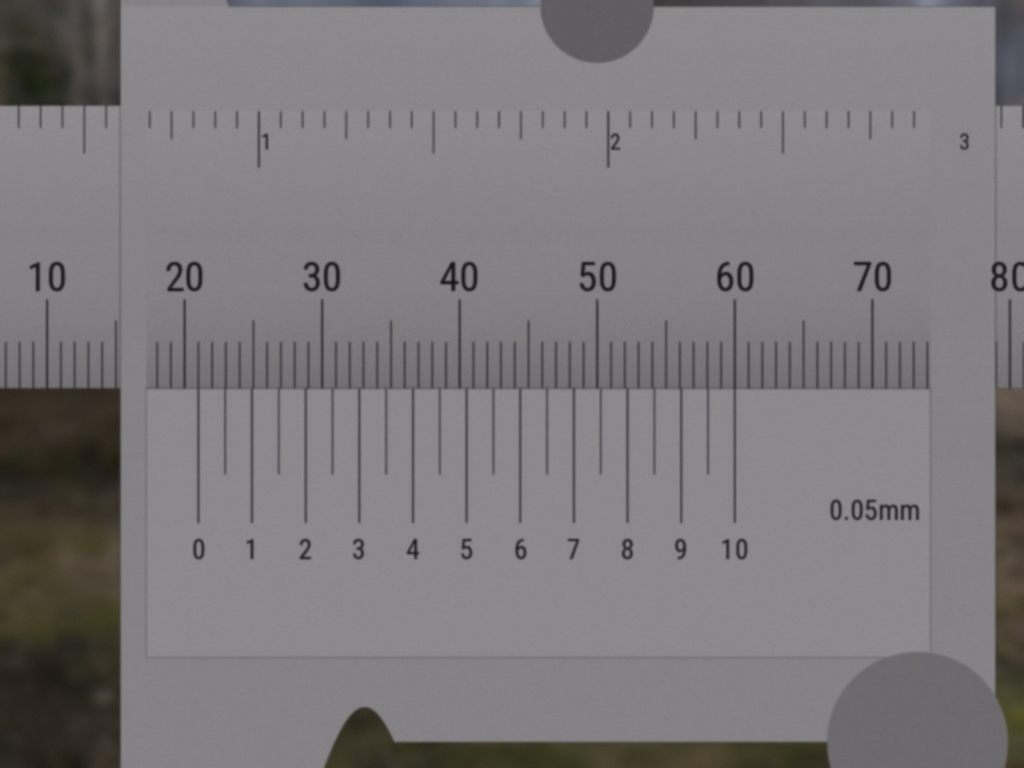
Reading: 21.0mm
